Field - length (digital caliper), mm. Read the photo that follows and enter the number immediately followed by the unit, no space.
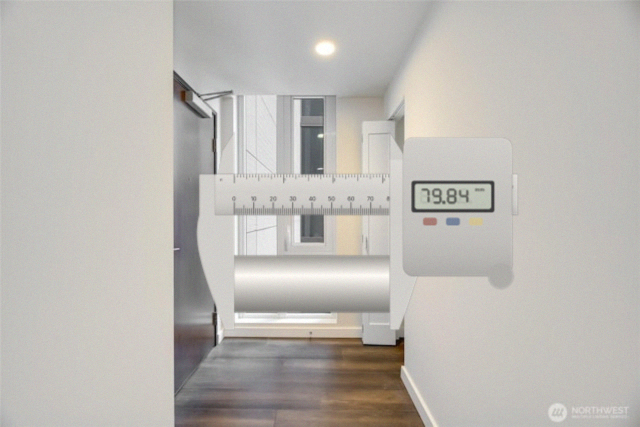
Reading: 79.84mm
